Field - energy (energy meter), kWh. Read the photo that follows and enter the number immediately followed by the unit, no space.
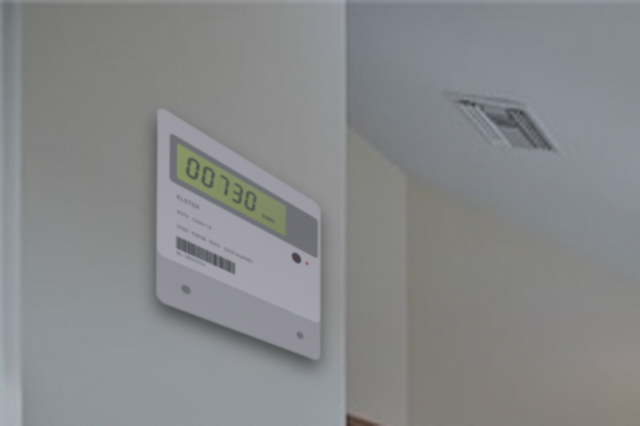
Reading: 730kWh
